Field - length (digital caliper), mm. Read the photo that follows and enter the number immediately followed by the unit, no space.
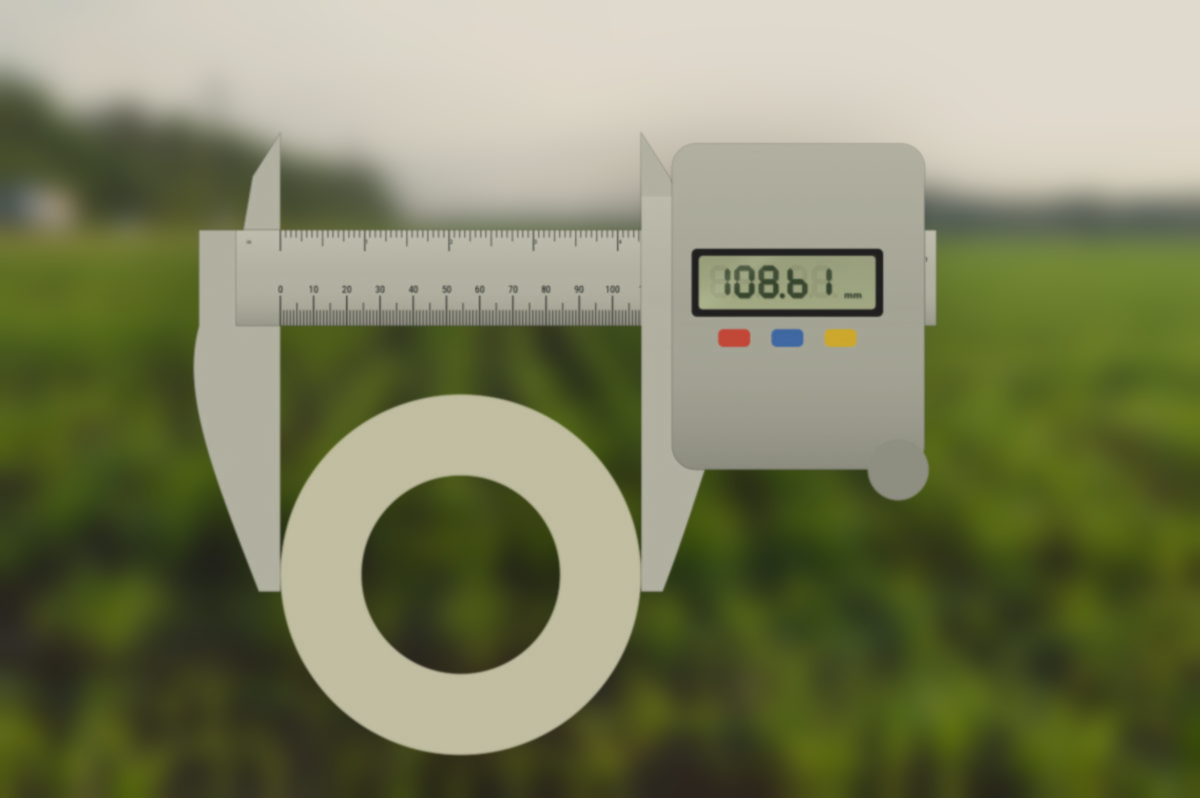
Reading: 108.61mm
